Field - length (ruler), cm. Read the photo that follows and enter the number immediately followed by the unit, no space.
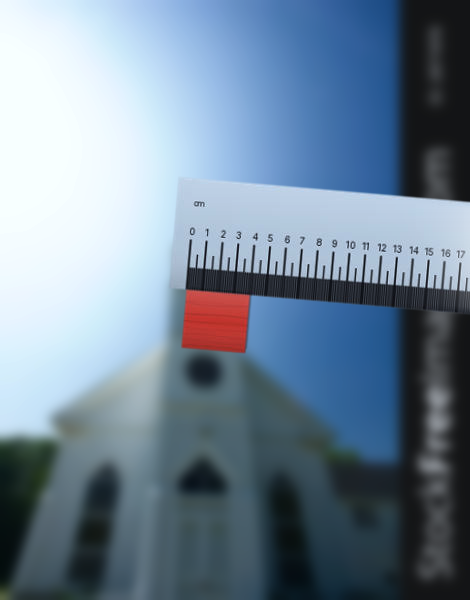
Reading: 4cm
